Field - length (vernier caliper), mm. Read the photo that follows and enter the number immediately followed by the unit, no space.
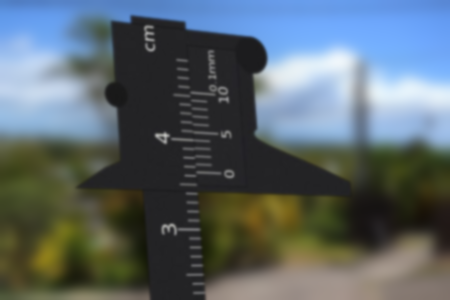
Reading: 36.4mm
